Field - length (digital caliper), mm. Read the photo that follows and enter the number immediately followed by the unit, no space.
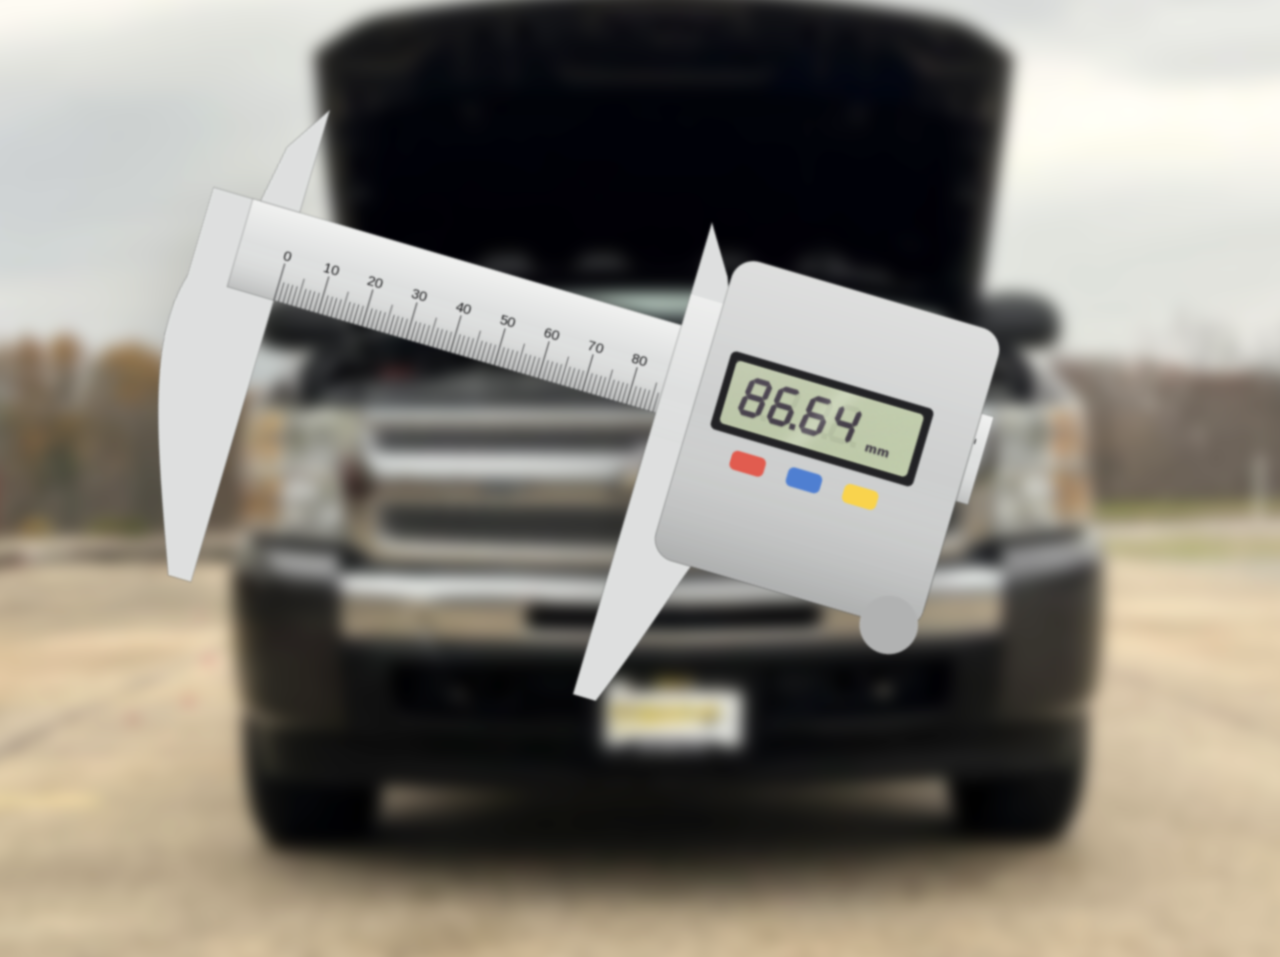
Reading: 86.64mm
